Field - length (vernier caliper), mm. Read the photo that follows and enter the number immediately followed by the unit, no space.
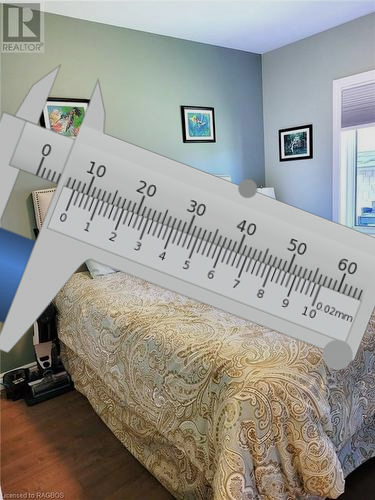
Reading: 7.5mm
